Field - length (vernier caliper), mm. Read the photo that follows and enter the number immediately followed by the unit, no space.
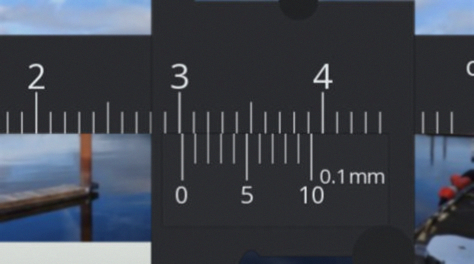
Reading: 30.2mm
